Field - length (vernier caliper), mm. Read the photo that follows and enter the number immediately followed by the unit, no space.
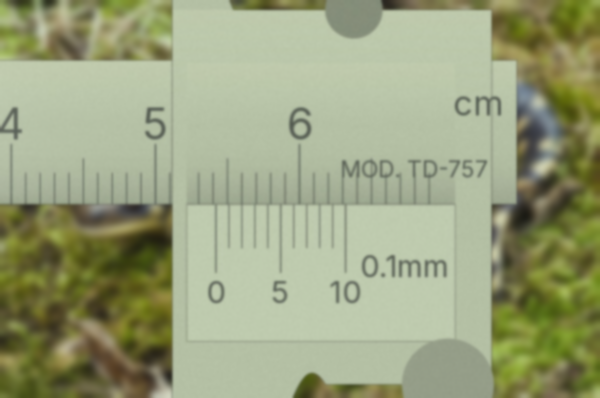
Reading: 54.2mm
